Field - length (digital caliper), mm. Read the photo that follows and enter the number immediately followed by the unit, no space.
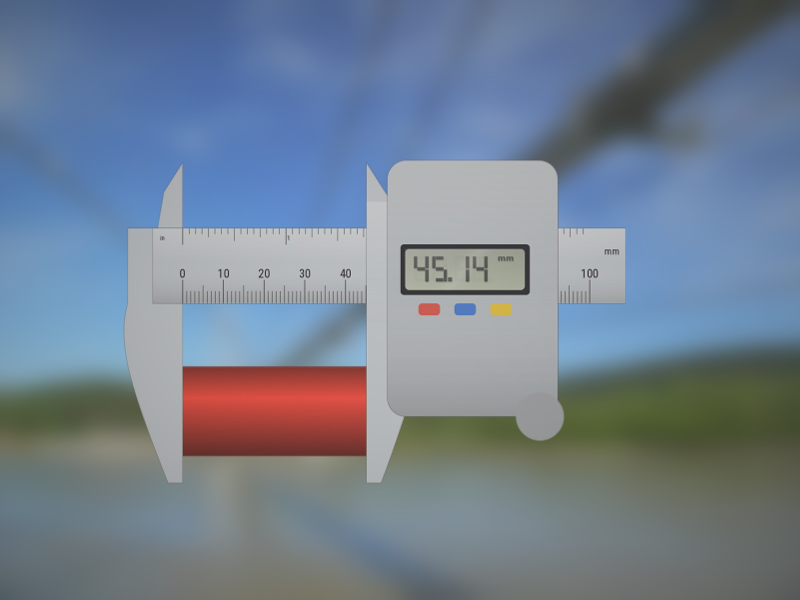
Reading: 45.14mm
